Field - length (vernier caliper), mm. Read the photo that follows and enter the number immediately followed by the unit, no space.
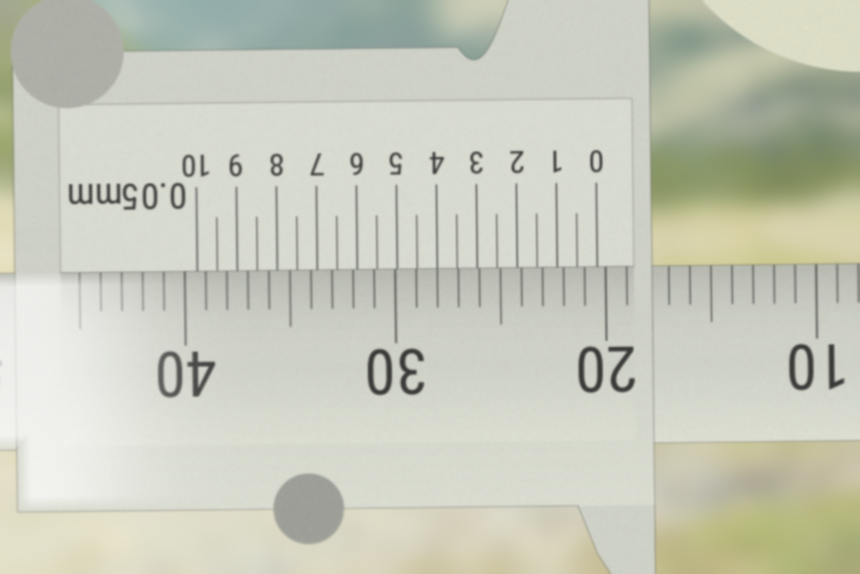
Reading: 20.4mm
